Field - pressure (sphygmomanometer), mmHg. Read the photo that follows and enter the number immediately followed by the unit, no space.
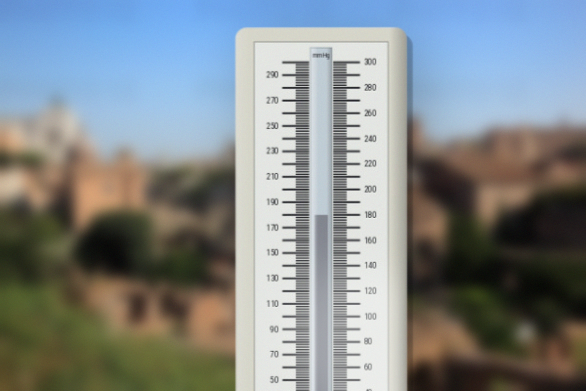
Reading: 180mmHg
